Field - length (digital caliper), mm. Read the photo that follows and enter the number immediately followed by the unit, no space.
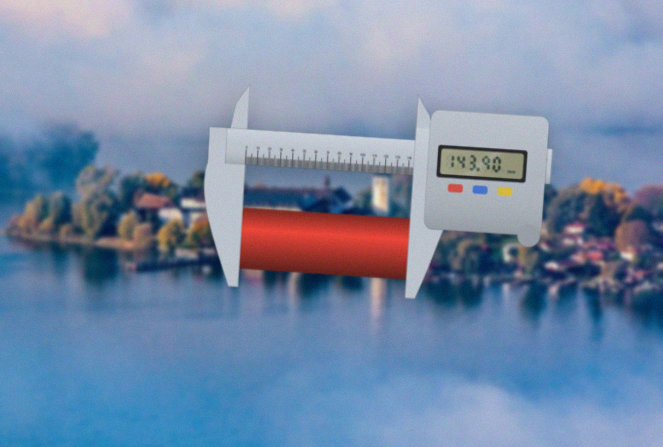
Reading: 143.90mm
